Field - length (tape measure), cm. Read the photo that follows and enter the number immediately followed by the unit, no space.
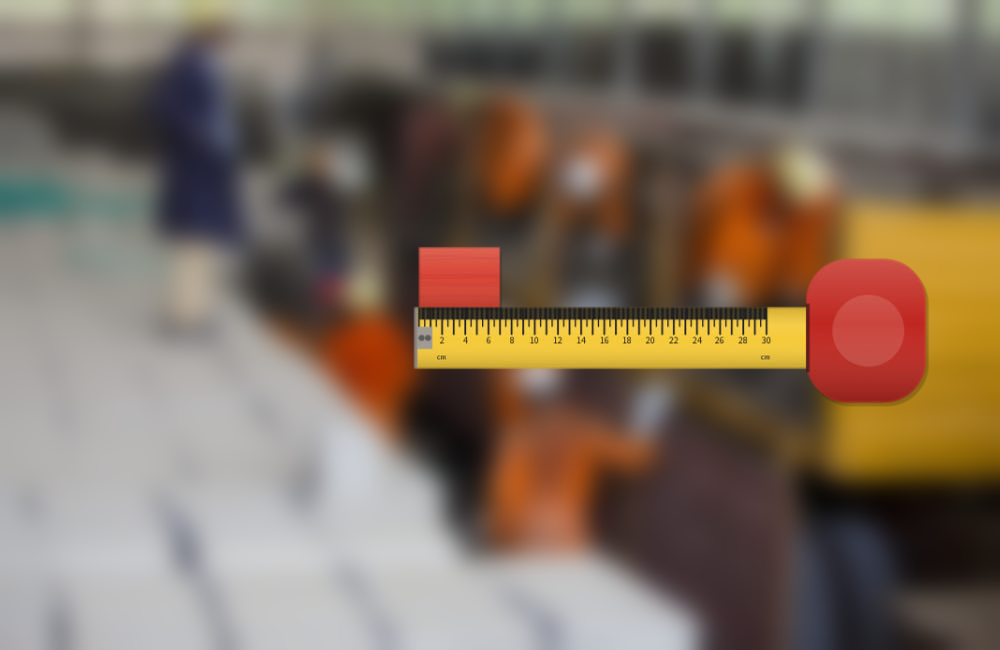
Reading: 7cm
